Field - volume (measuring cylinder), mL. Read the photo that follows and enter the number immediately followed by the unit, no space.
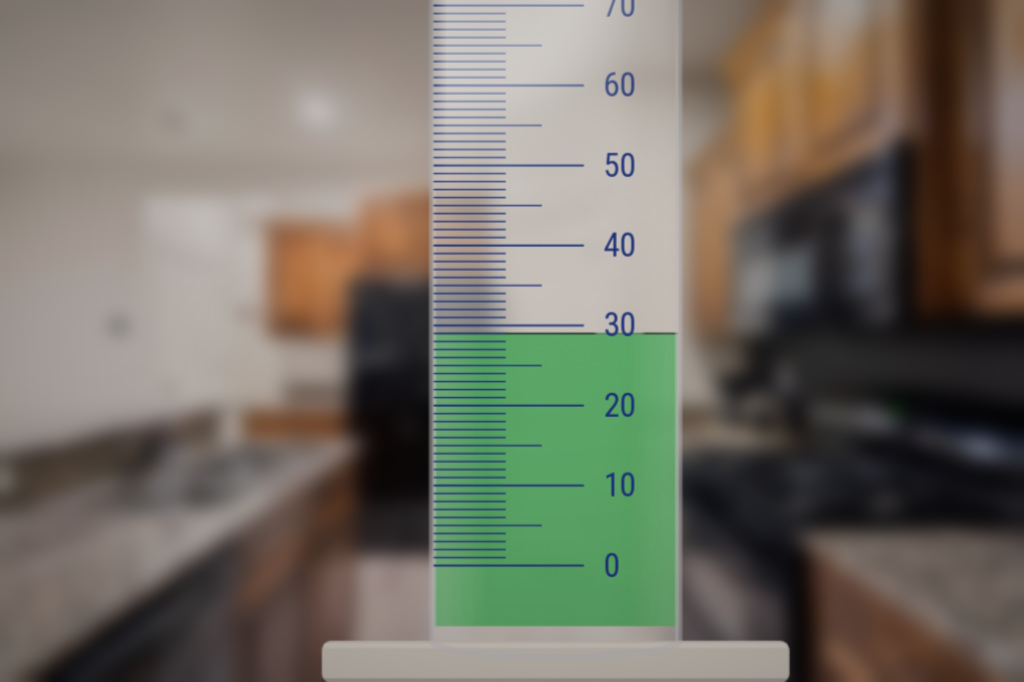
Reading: 29mL
